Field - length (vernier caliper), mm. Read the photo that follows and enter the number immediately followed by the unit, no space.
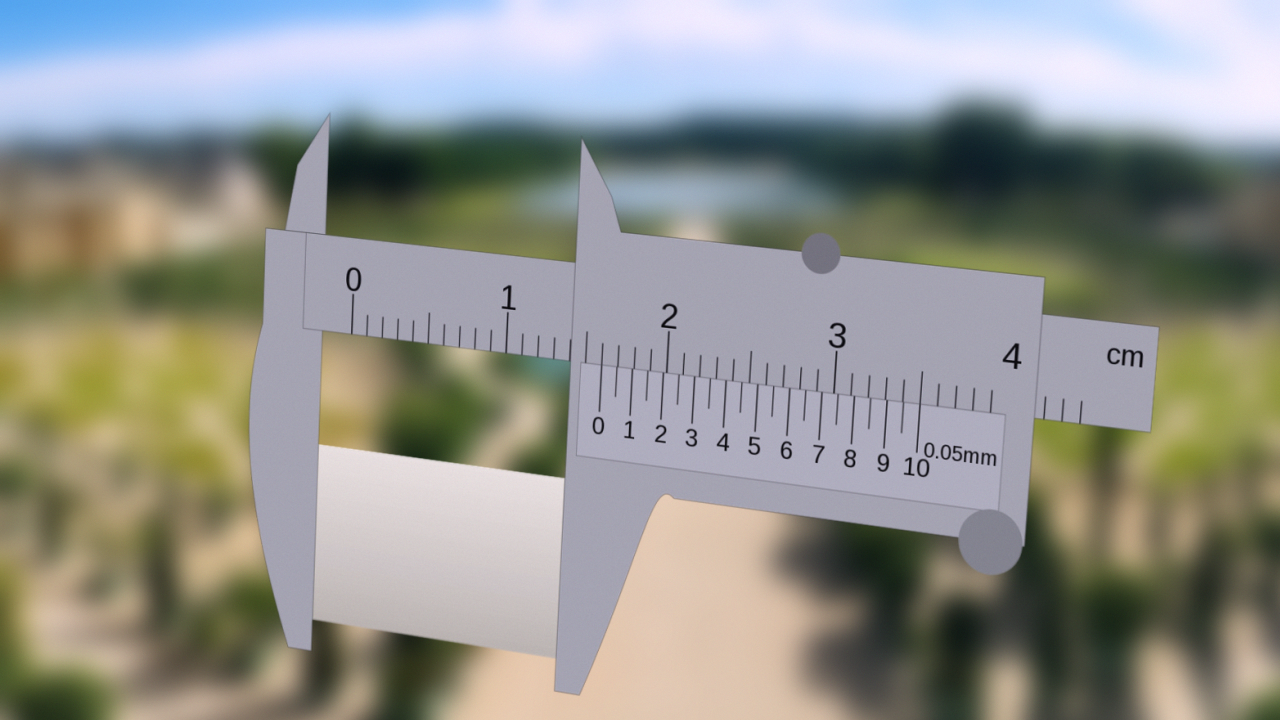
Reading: 16.0mm
